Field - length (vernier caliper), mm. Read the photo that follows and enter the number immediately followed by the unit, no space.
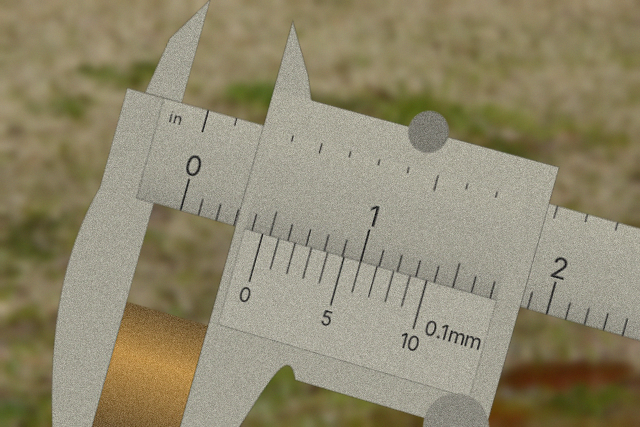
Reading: 4.6mm
